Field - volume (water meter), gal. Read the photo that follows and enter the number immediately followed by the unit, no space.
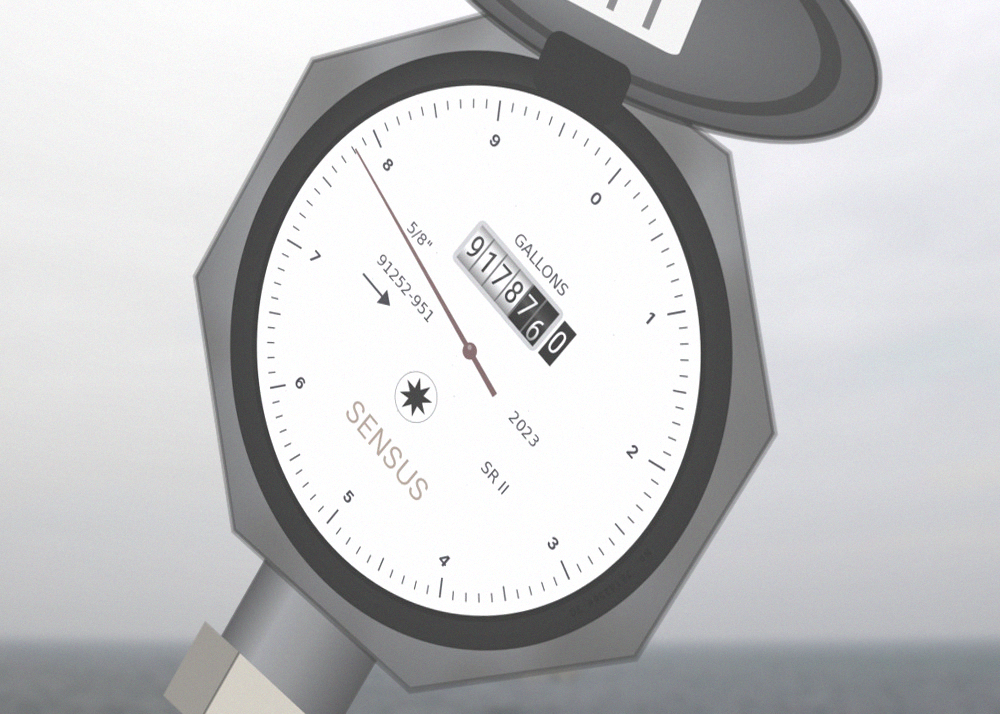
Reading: 9178757.8gal
